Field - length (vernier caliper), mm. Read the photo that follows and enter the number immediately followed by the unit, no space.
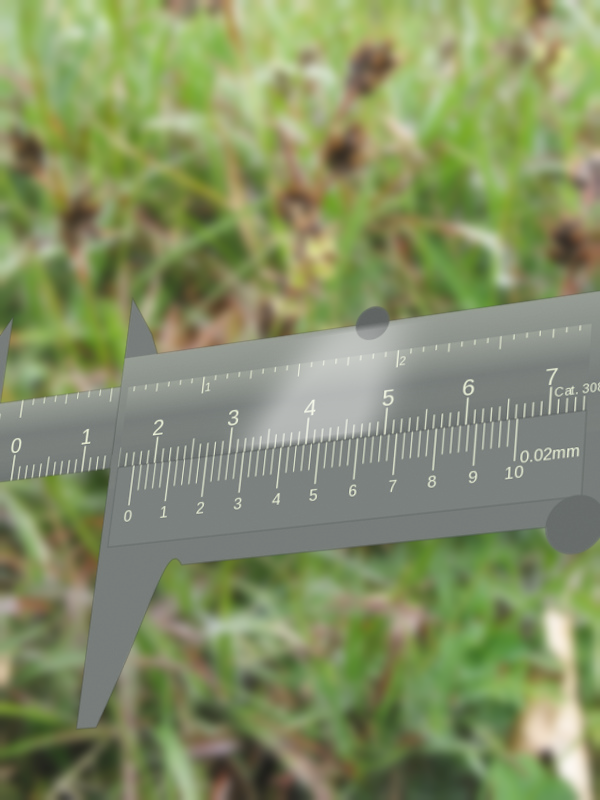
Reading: 17.2mm
